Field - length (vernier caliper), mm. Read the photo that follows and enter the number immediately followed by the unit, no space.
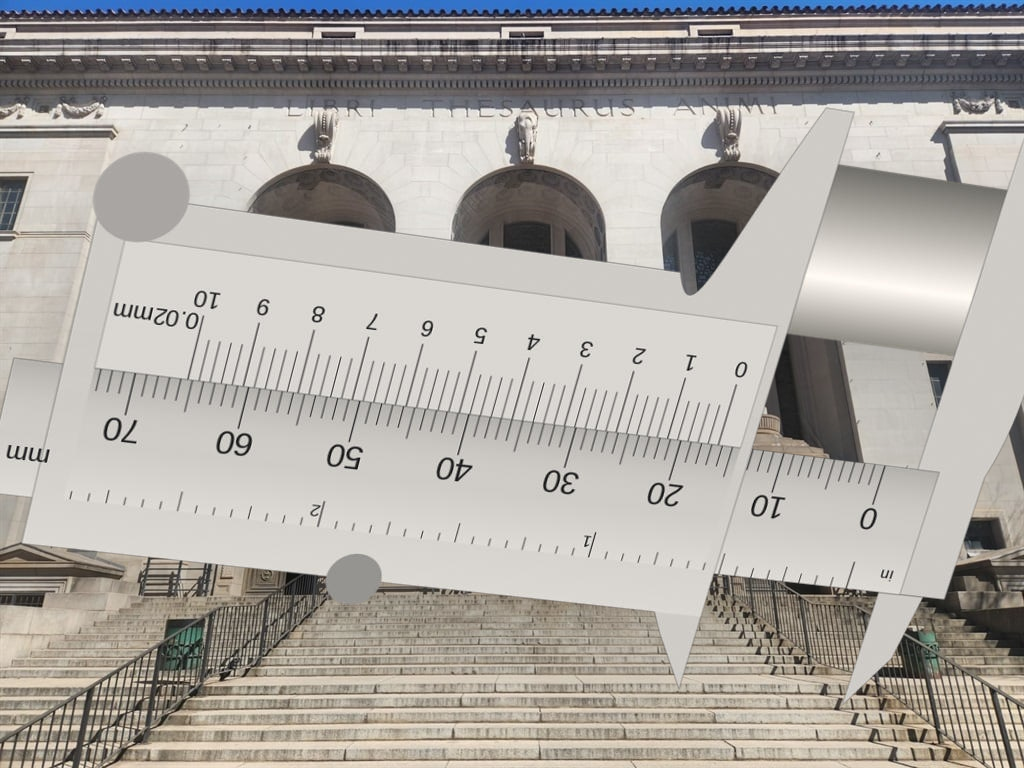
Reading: 16.4mm
